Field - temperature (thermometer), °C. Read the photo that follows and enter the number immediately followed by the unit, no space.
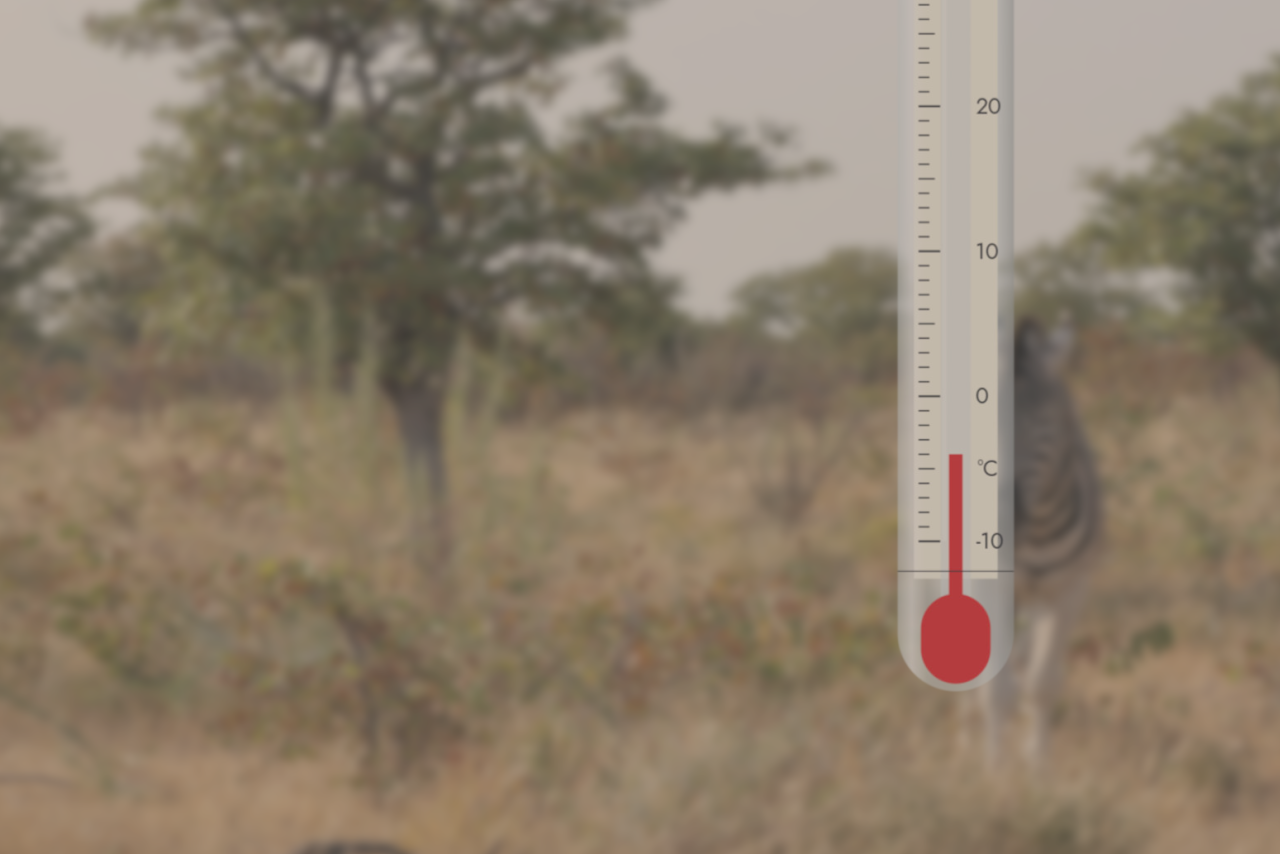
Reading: -4°C
